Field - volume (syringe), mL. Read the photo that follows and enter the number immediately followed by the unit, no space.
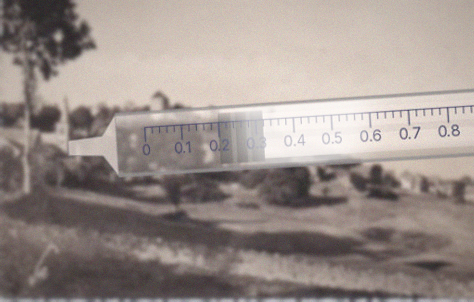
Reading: 0.2mL
